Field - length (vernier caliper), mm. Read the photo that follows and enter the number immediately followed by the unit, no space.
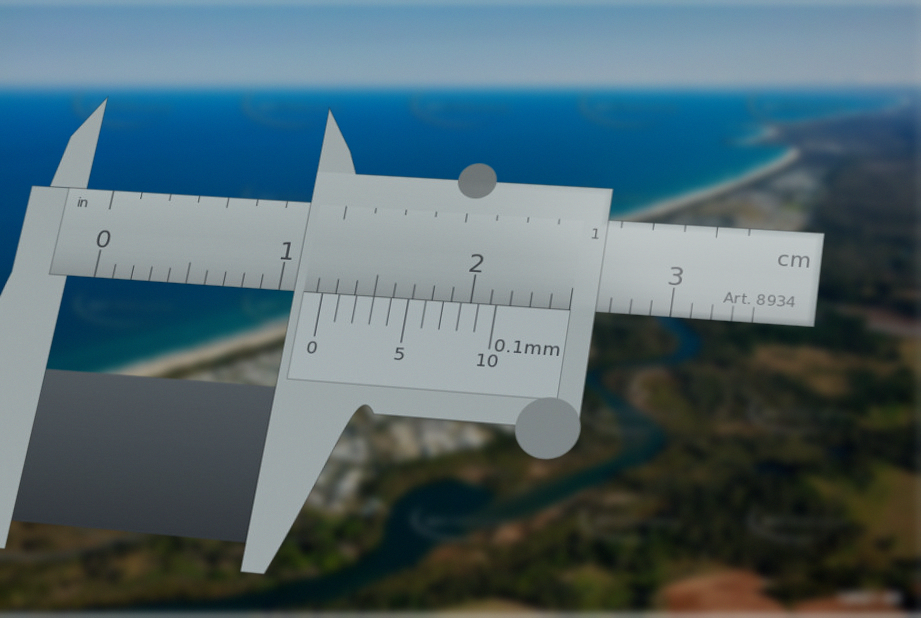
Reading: 12.3mm
